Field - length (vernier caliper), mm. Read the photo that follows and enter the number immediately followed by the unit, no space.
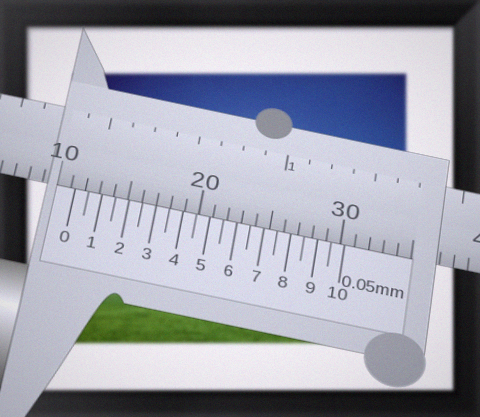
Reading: 11.3mm
